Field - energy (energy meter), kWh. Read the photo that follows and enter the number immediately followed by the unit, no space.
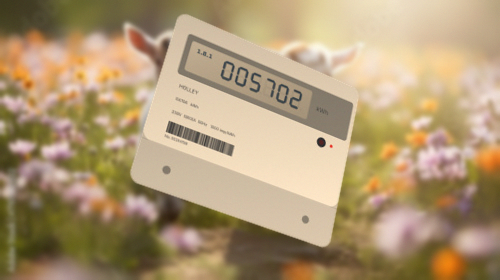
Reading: 5702kWh
